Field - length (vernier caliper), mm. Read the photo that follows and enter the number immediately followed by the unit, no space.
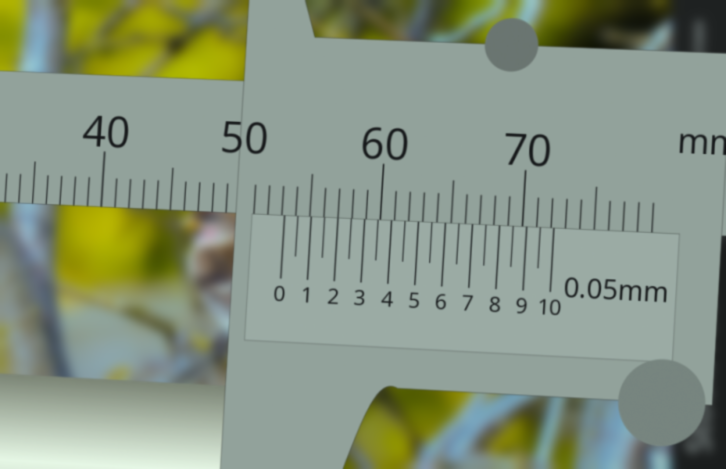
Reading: 53.2mm
